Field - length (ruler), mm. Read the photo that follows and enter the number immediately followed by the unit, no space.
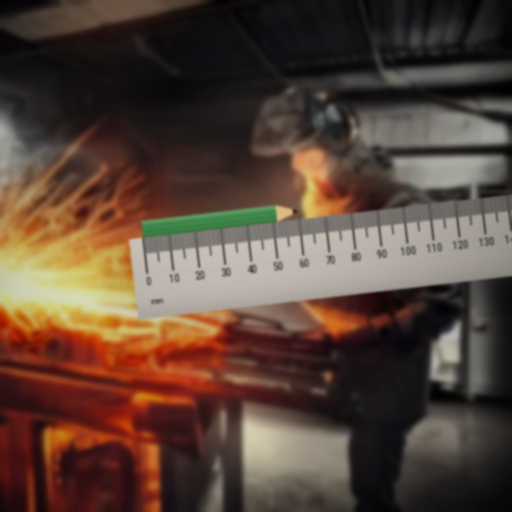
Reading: 60mm
